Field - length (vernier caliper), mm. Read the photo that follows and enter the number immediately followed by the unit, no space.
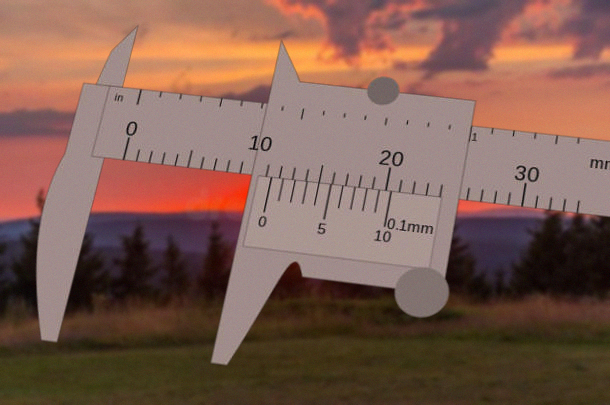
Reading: 11.4mm
